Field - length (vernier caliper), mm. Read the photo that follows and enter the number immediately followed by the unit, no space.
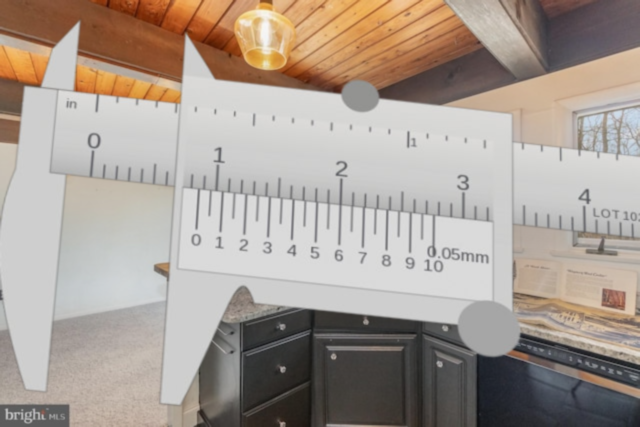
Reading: 8.6mm
